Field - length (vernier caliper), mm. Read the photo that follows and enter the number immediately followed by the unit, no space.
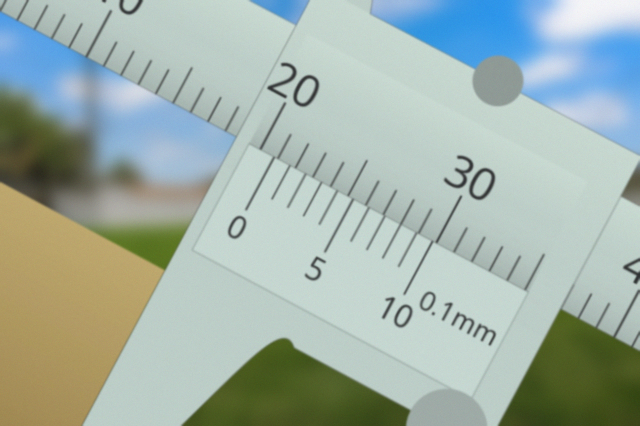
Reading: 20.8mm
